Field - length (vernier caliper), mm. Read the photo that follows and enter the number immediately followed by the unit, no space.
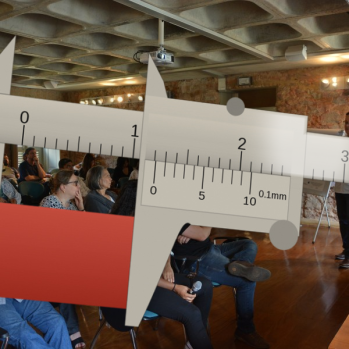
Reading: 12.1mm
